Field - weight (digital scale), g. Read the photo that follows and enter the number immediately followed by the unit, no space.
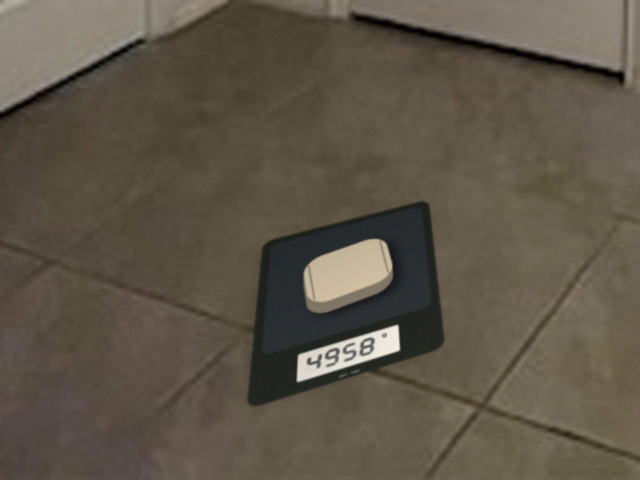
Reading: 4958g
